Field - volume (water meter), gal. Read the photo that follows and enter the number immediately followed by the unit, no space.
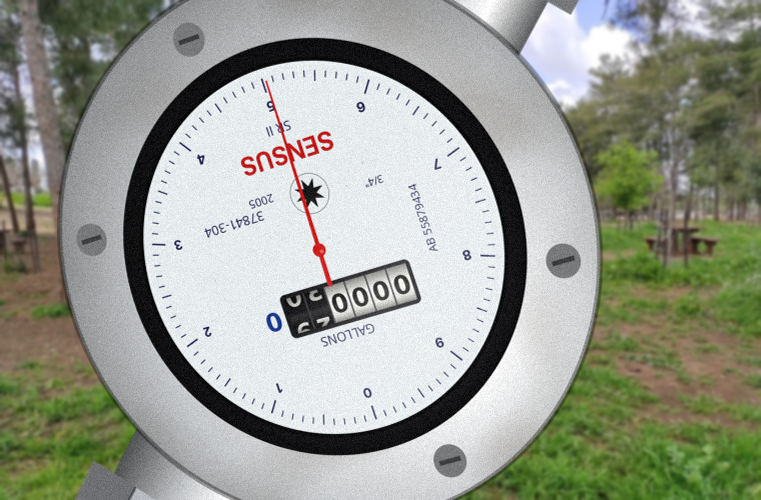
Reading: 295.0gal
